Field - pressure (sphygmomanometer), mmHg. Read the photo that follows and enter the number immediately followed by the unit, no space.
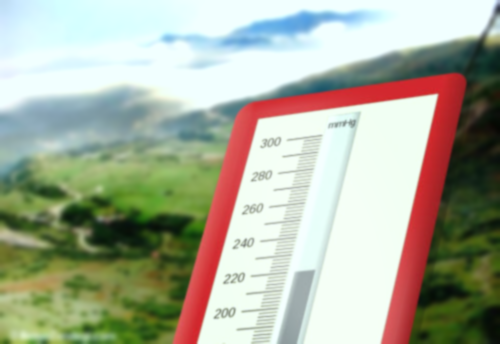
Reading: 220mmHg
